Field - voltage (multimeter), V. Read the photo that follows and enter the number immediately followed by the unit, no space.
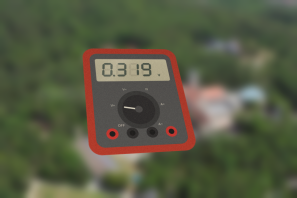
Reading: 0.319V
